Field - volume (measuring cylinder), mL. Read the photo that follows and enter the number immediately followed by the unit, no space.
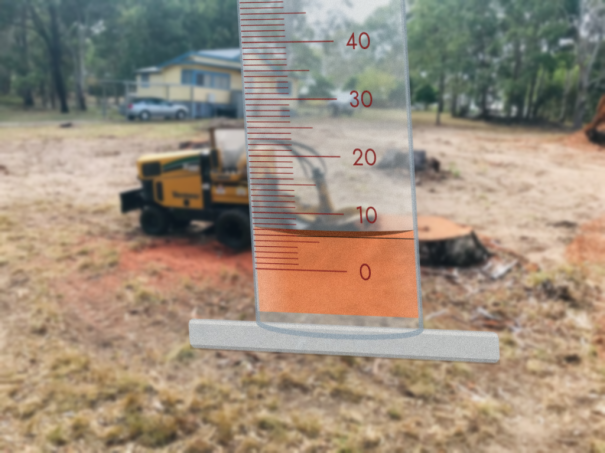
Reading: 6mL
